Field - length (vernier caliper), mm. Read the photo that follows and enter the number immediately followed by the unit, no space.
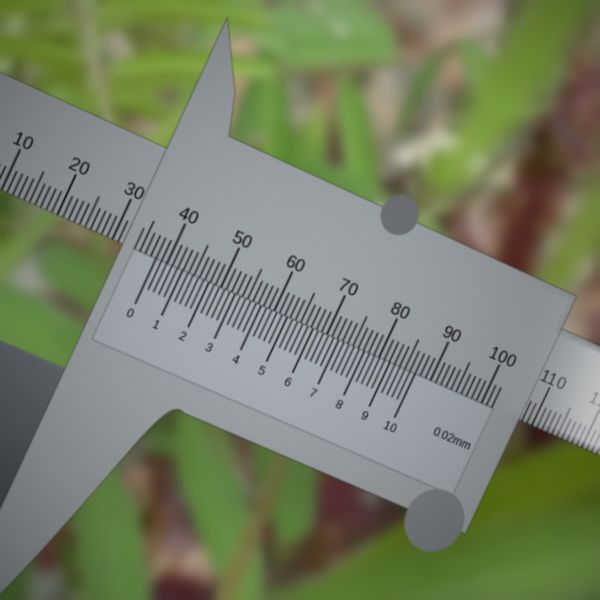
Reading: 38.0mm
